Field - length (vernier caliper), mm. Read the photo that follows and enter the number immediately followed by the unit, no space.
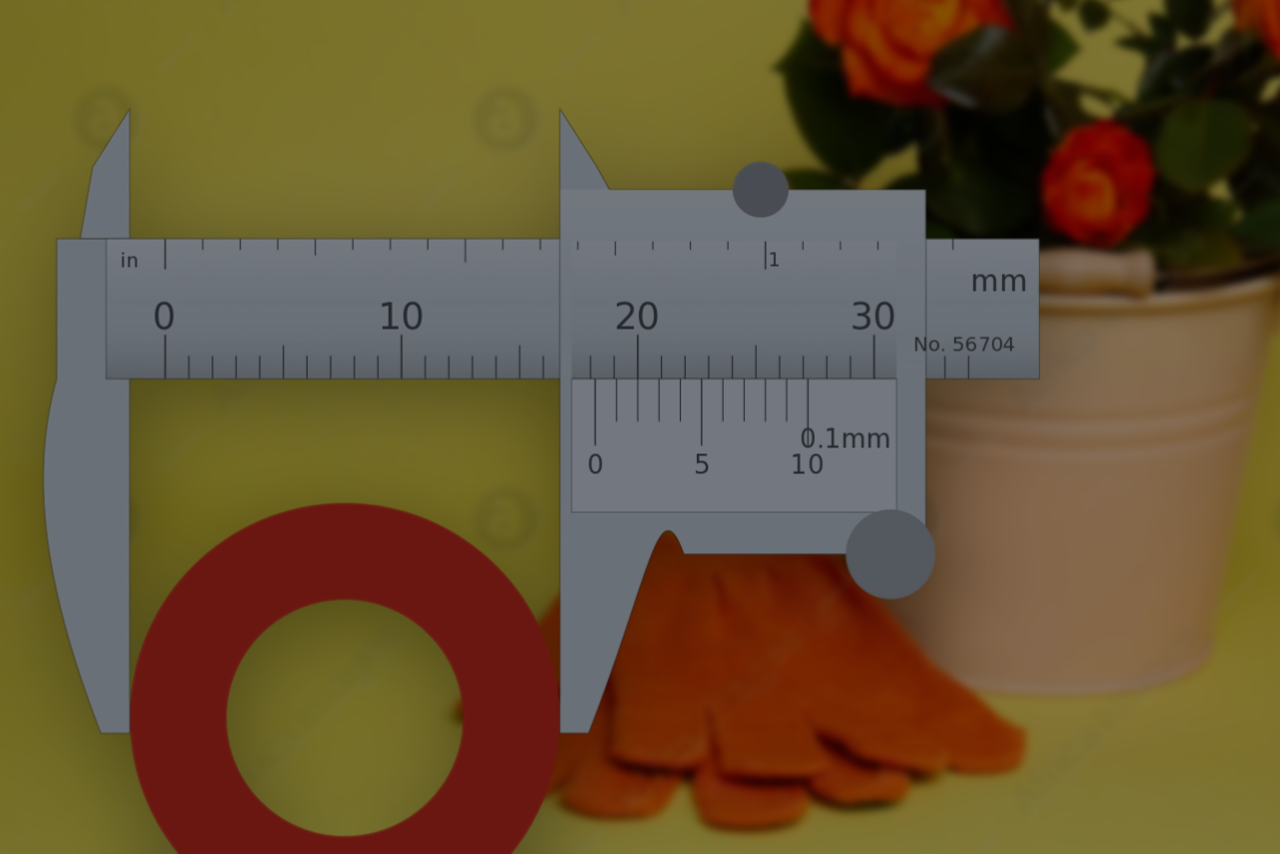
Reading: 18.2mm
